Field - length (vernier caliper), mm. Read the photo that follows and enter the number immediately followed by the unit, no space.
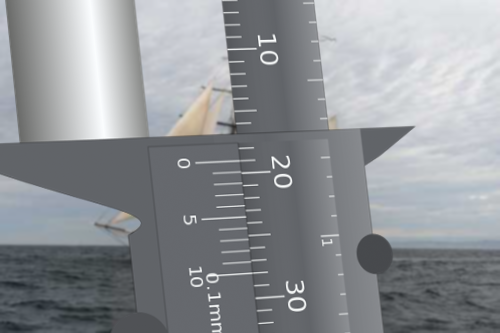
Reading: 19.0mm
